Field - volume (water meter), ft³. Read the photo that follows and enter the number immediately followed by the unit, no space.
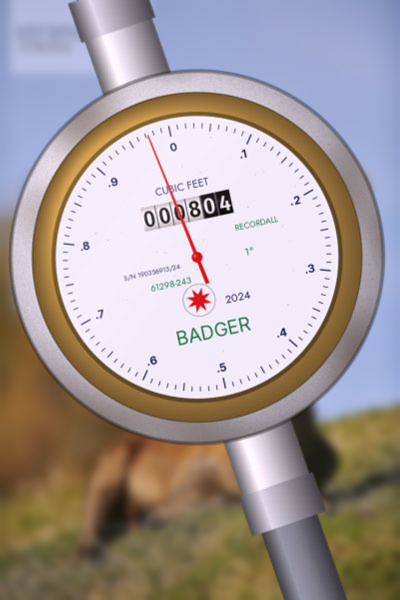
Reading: 803.97ft³
